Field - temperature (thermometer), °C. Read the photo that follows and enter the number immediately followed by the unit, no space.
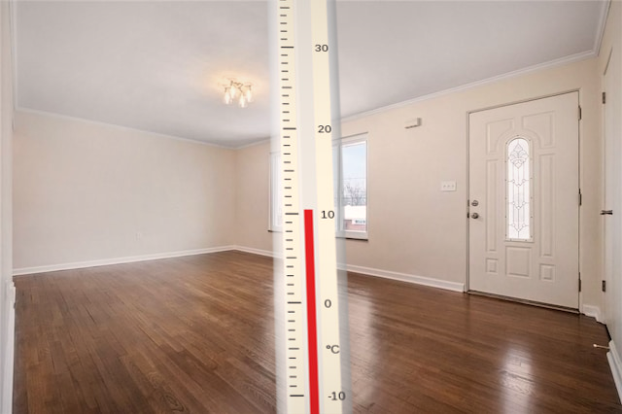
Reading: 10.5°C
